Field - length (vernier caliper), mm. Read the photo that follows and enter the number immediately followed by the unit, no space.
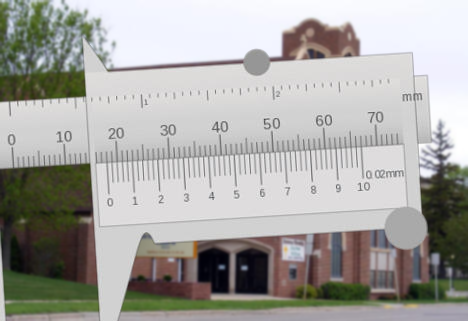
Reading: 18.0mm
